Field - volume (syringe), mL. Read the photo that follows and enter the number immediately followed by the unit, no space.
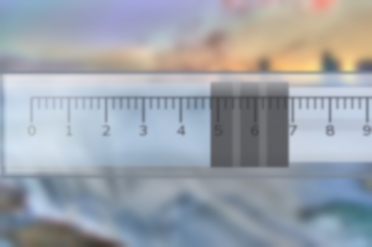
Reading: 4.8mL
